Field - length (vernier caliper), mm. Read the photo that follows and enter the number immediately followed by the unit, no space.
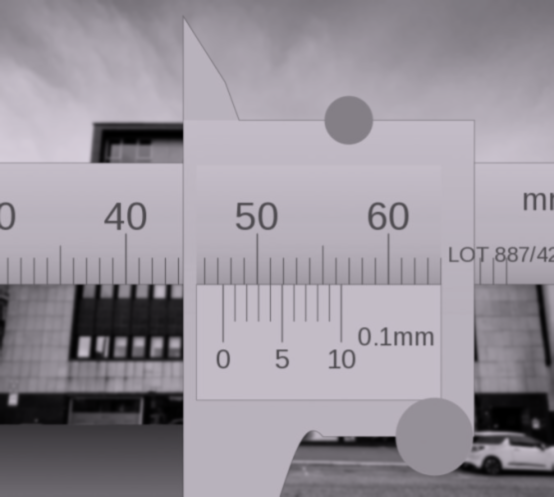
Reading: 47.4mm
